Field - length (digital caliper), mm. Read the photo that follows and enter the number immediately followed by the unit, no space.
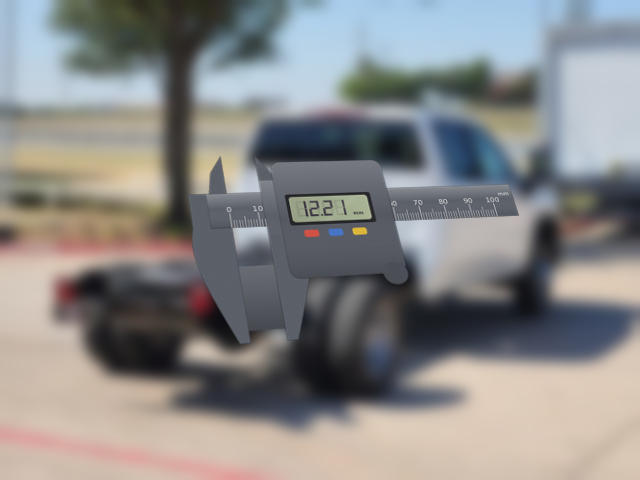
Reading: 12.21mm
